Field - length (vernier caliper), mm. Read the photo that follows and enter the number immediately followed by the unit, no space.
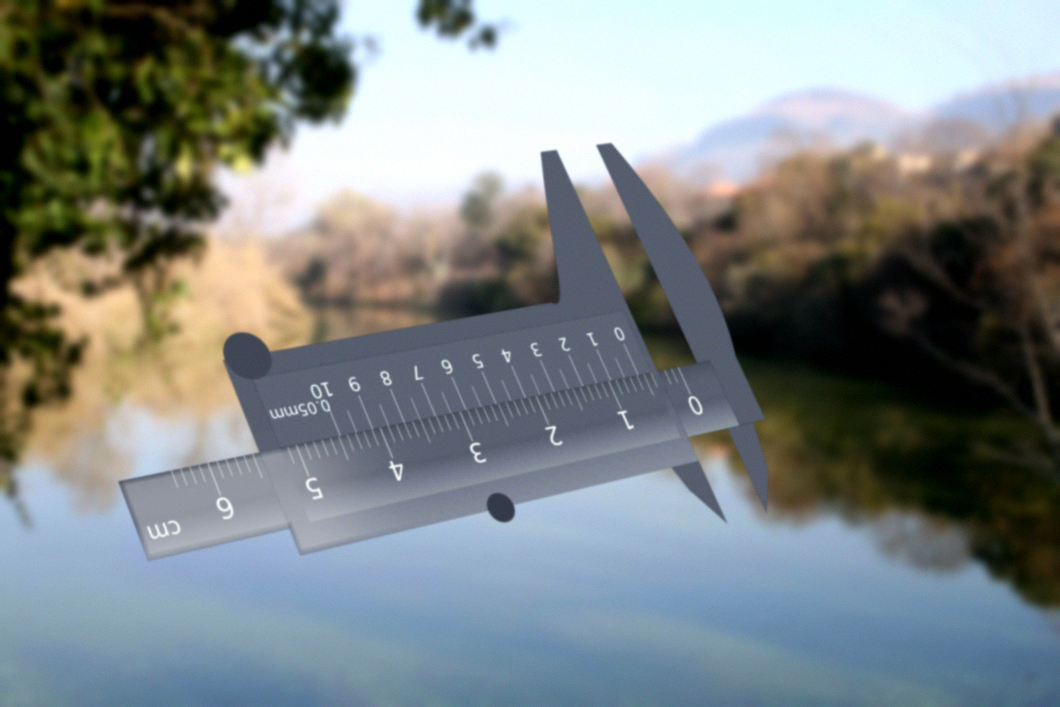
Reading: 5.8mm
